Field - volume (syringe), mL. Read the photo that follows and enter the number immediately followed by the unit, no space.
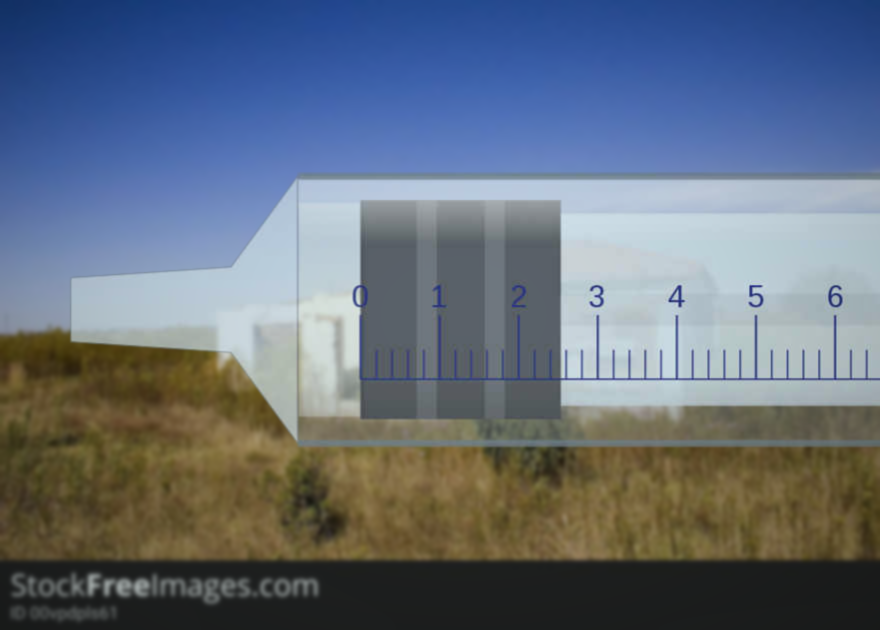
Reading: 0mL
